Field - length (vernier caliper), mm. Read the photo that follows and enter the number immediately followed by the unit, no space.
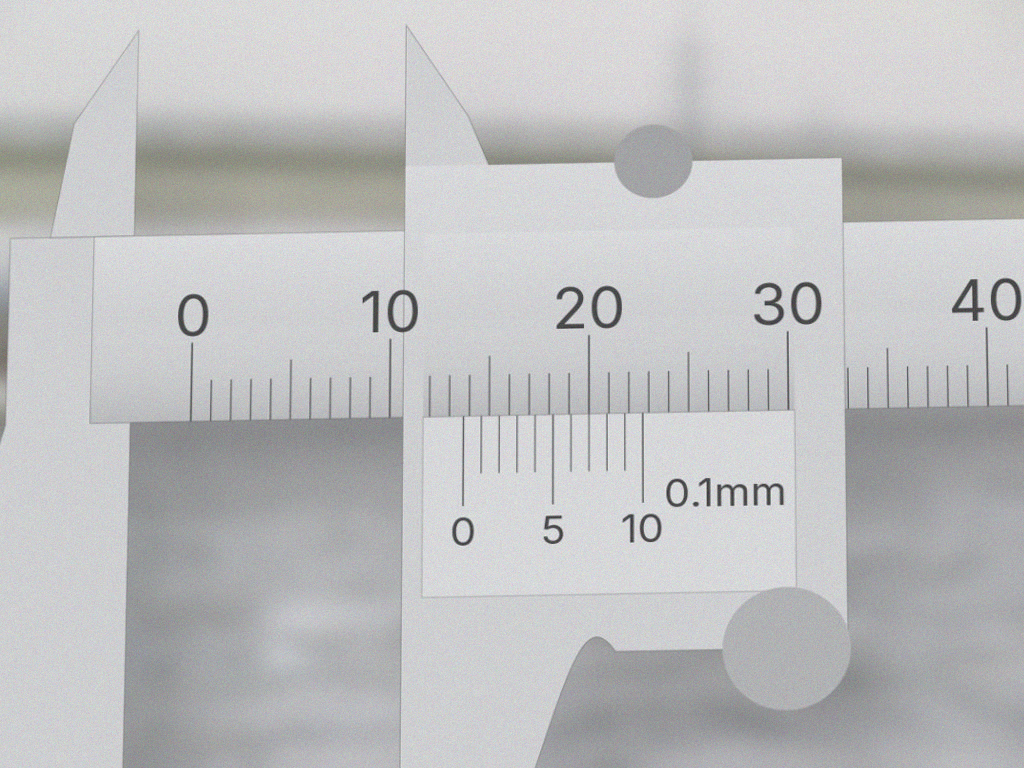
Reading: 13.7mm
